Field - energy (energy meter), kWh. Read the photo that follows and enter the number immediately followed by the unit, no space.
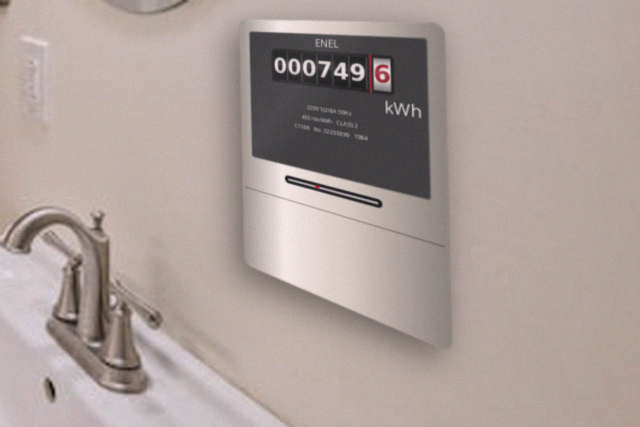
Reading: 749.6kWh
